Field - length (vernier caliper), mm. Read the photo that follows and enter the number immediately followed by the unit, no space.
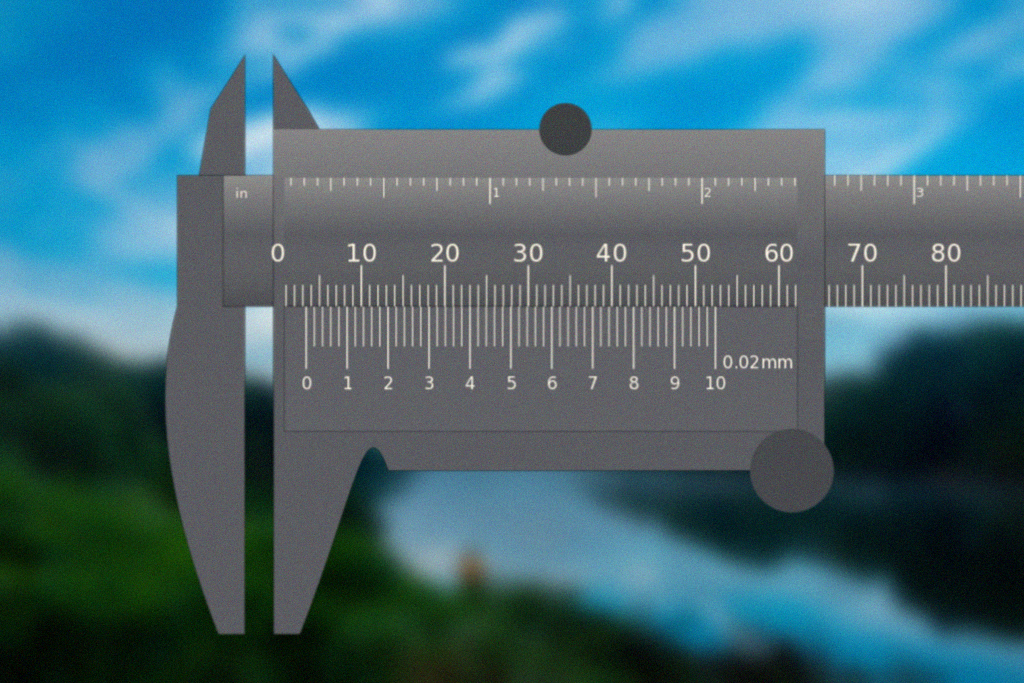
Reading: 3.4mm
